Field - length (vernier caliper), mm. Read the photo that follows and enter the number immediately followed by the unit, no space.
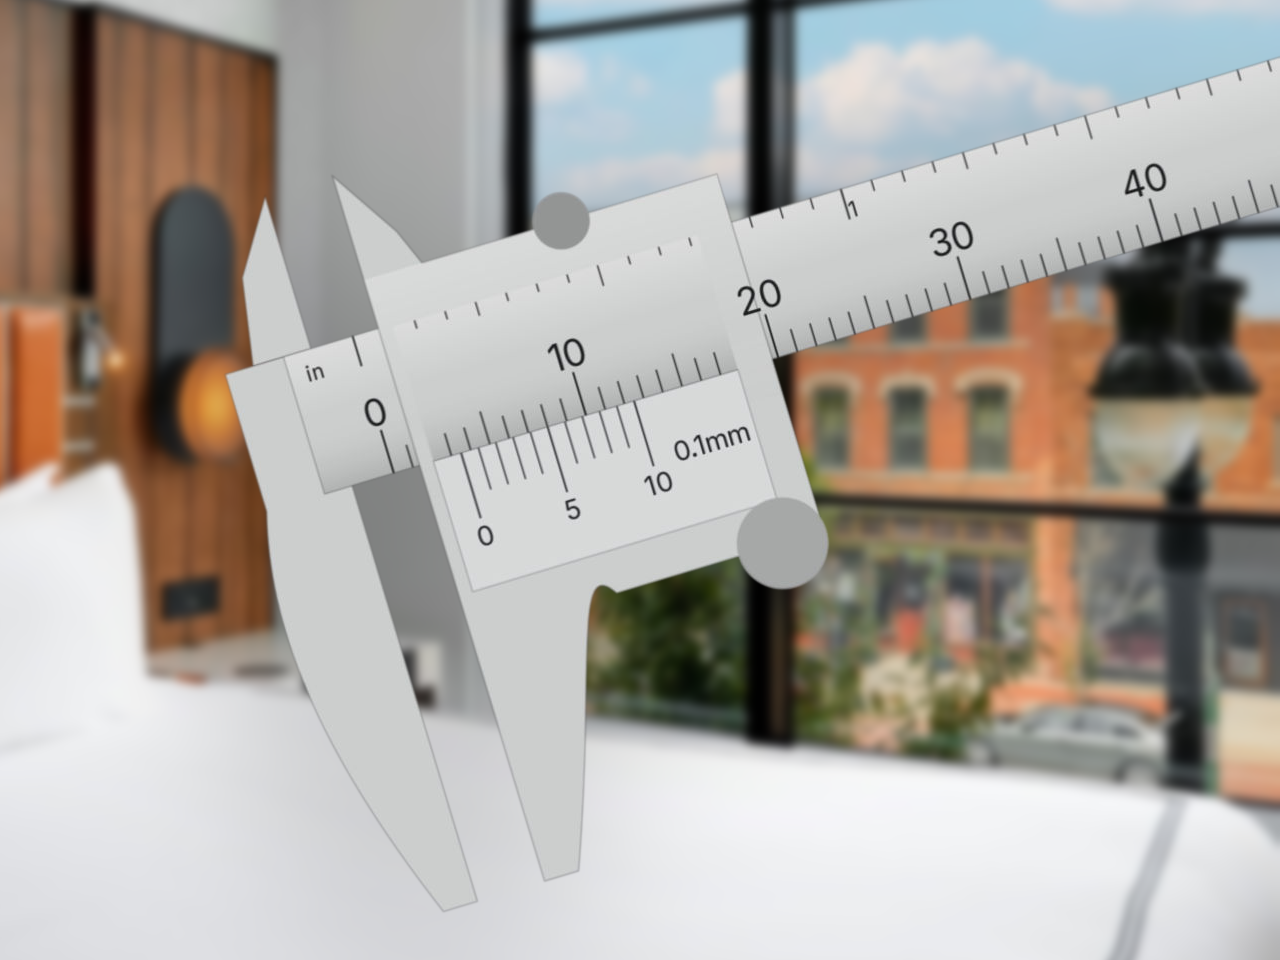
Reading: 3.5mm
